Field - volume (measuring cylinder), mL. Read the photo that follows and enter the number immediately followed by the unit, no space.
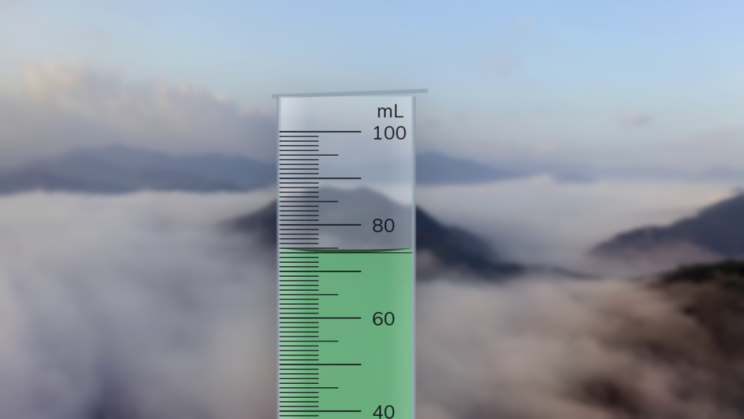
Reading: 74mL
